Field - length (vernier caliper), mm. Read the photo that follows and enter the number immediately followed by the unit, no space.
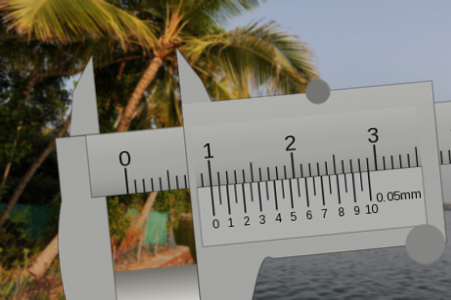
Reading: 10.0mm
